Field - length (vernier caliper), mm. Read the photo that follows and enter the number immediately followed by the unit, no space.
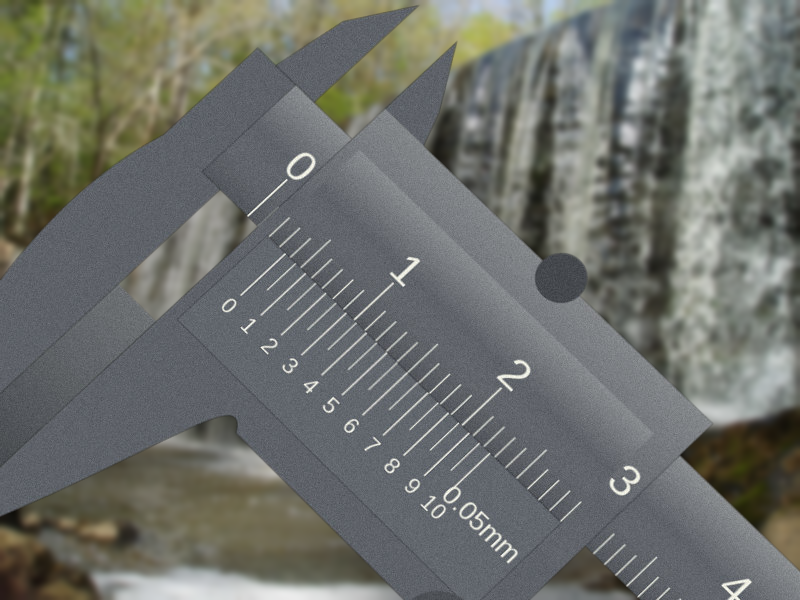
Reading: 3.6mm
